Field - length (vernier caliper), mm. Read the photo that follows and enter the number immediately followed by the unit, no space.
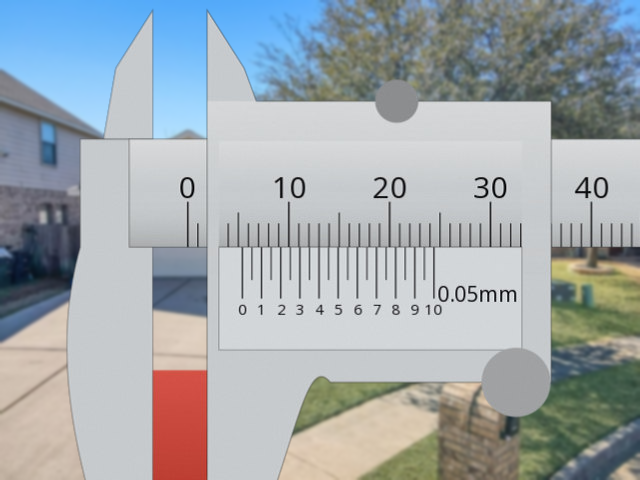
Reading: 5.4mm
